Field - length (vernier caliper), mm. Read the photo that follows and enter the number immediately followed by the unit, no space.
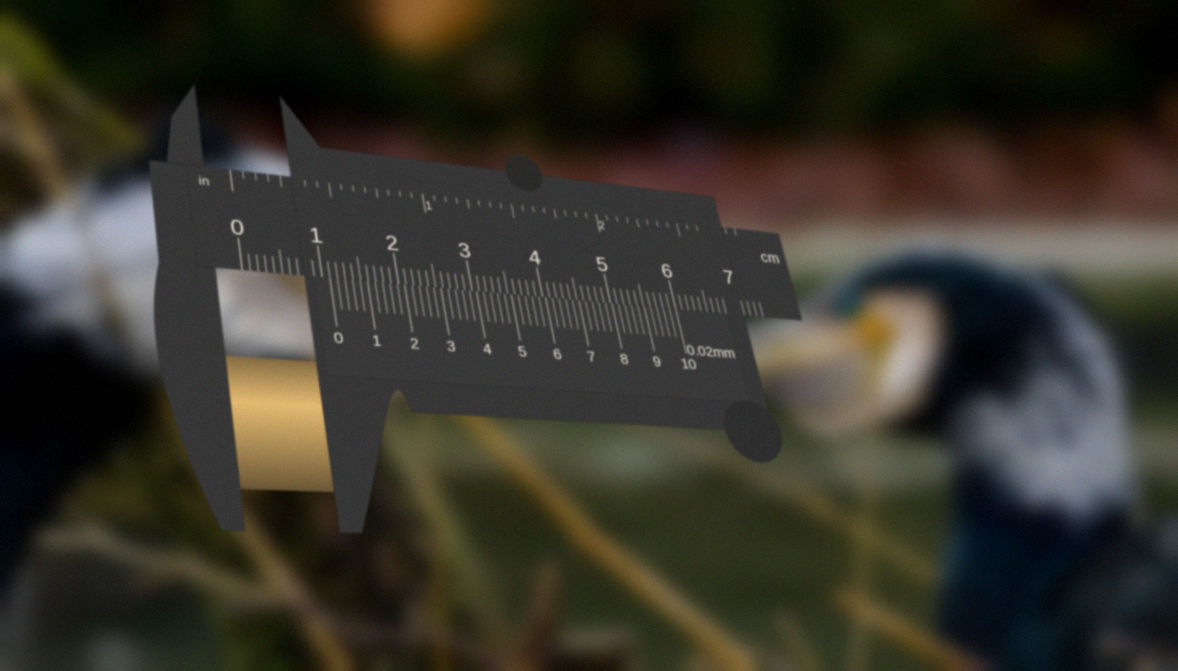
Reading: 11.0mm
